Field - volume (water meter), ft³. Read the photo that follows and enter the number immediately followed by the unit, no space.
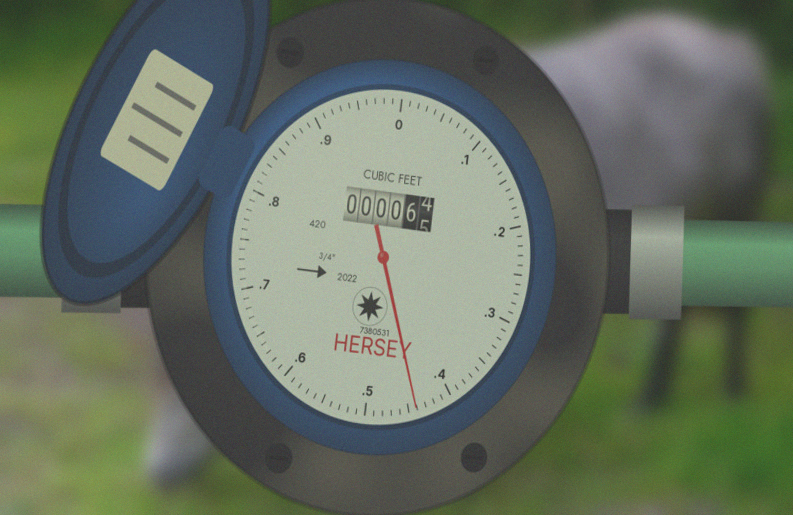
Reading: 64.44ft³
